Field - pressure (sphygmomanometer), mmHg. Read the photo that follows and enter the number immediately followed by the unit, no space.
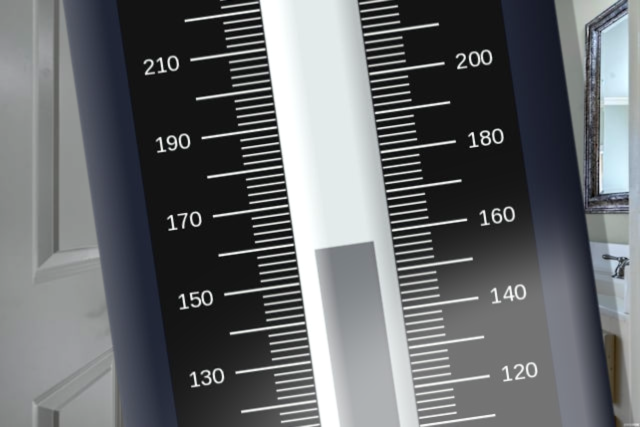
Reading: 158mmHg
